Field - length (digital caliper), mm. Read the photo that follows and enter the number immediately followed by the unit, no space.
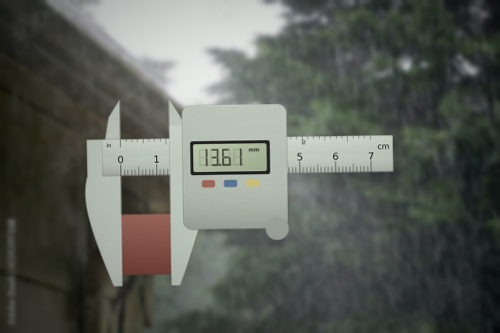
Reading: 13.61mm
